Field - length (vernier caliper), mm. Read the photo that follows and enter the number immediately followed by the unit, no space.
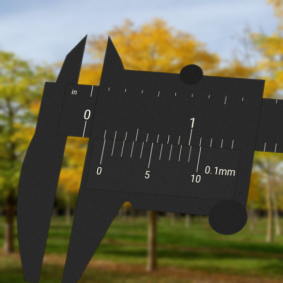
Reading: 2.1mm
